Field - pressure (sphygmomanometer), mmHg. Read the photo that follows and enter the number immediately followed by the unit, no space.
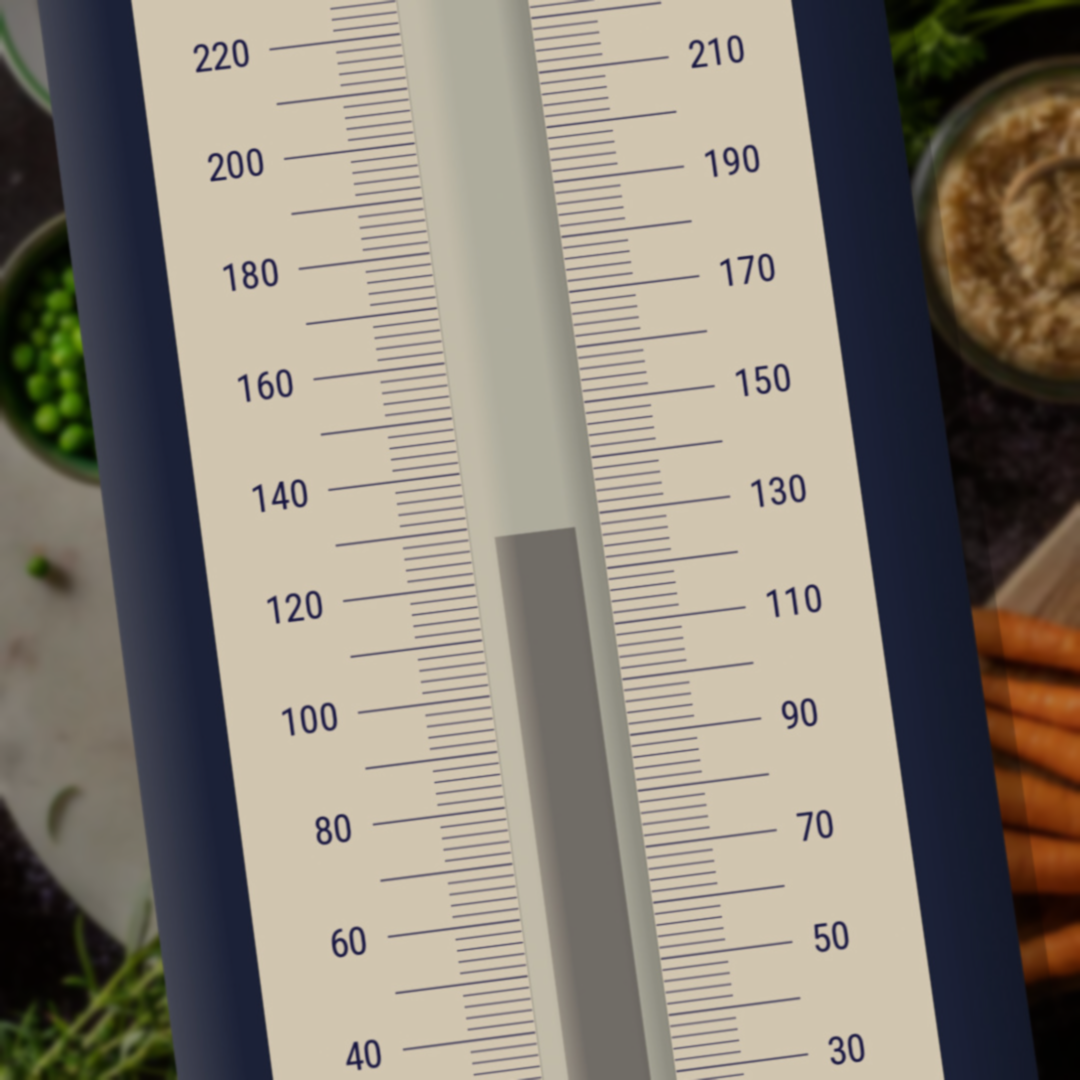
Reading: 128mmHg
